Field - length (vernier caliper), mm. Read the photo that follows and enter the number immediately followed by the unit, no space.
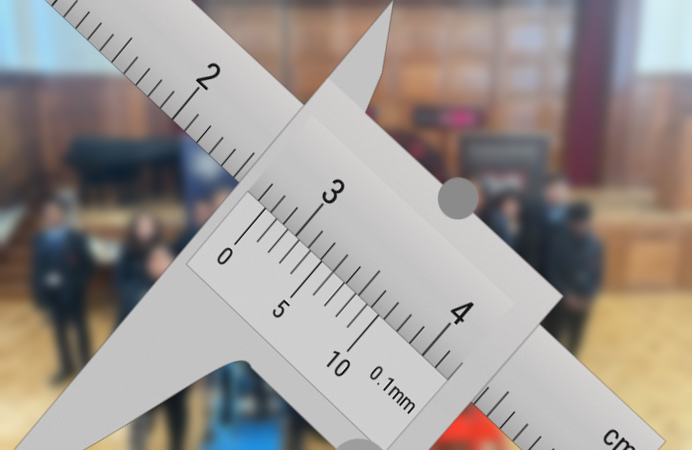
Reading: 27.6mm
